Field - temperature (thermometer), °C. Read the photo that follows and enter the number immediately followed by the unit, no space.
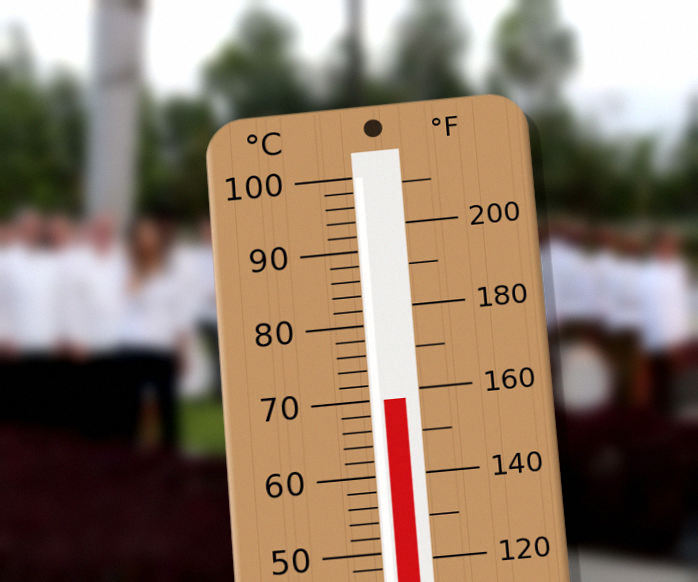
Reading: 70°C
